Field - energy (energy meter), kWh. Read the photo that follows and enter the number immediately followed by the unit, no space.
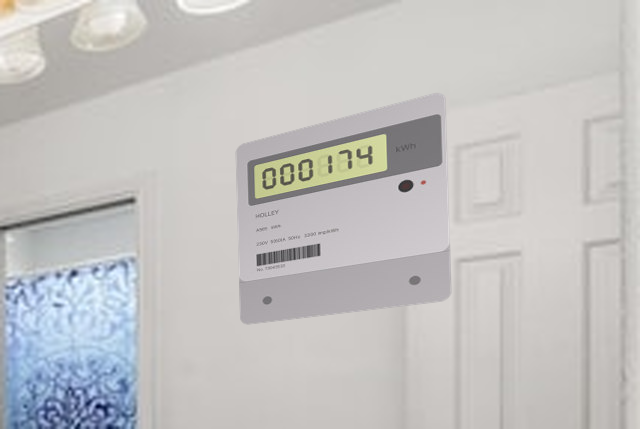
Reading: 174kWh
